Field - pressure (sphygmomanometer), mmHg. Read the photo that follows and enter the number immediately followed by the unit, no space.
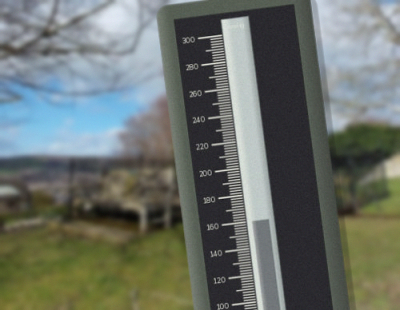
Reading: 160mmHg
